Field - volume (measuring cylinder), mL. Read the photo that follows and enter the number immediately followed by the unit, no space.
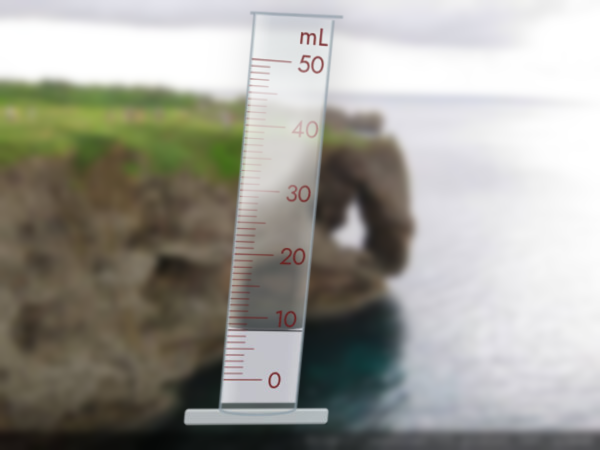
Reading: 8mL
